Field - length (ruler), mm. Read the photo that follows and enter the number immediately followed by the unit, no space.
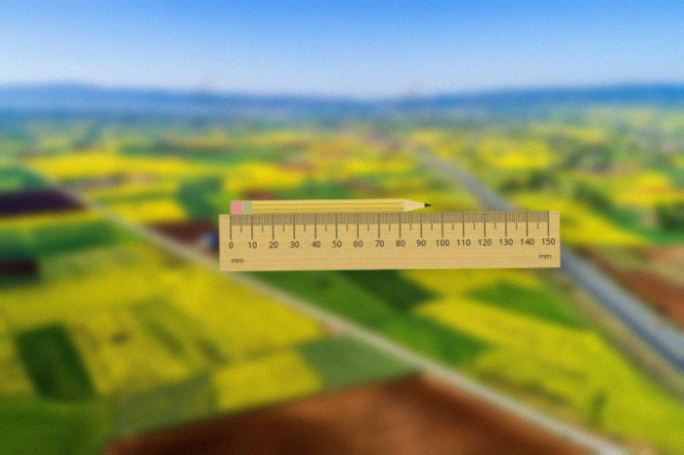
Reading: 95mm
